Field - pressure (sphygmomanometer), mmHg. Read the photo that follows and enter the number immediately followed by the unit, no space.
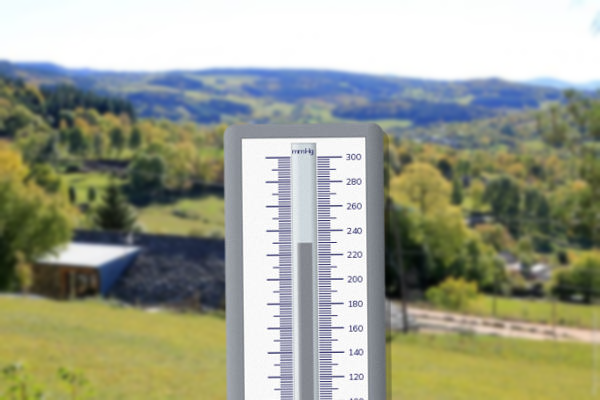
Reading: 230mmHg
